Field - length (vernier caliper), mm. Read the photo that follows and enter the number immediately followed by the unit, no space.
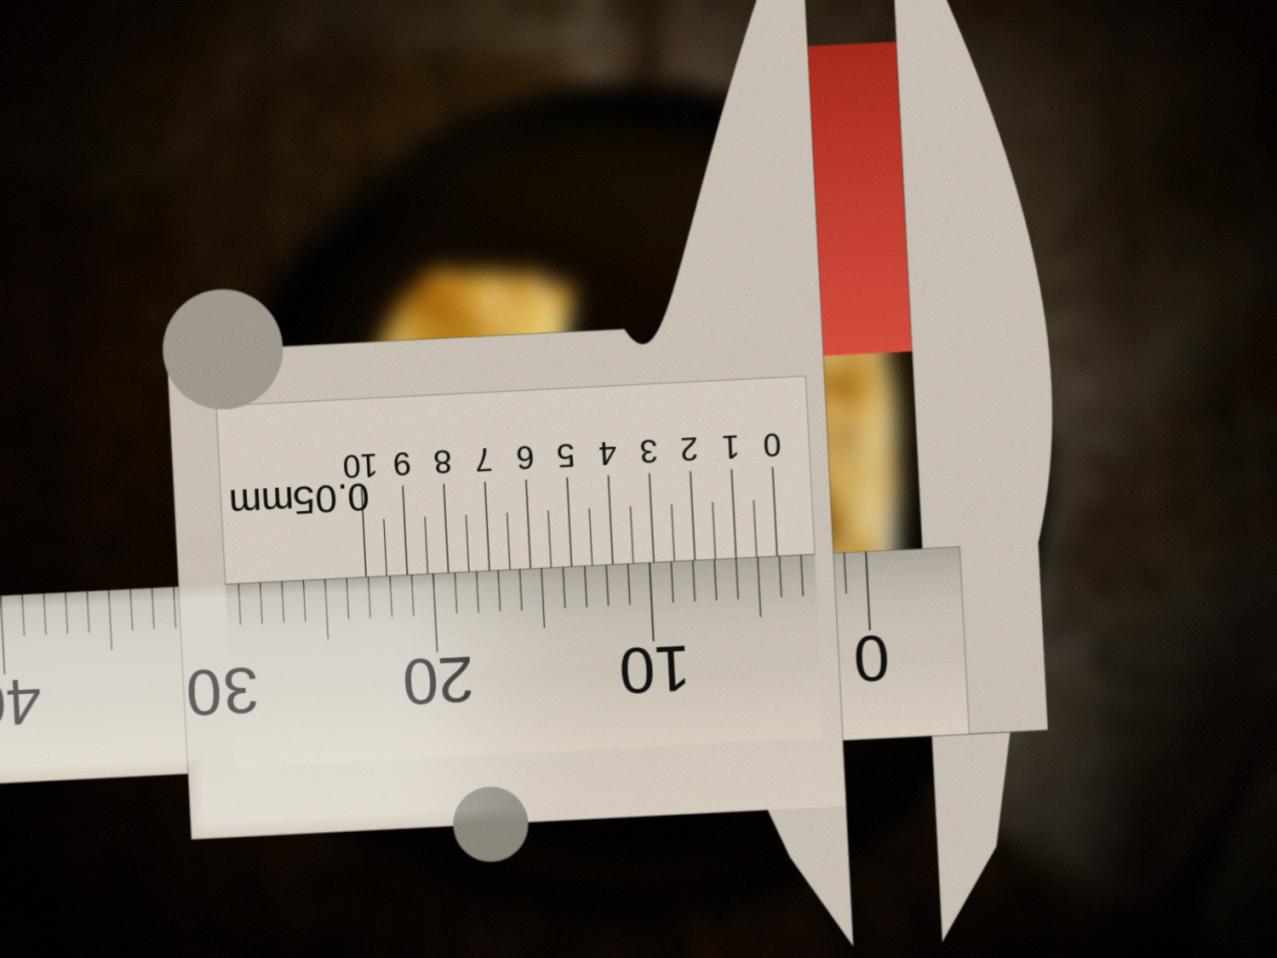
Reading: 4.1mm
